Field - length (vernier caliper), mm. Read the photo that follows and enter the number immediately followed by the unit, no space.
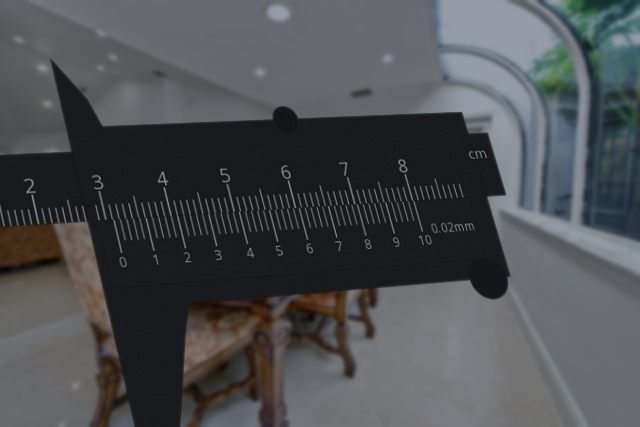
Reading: 31.2mm
